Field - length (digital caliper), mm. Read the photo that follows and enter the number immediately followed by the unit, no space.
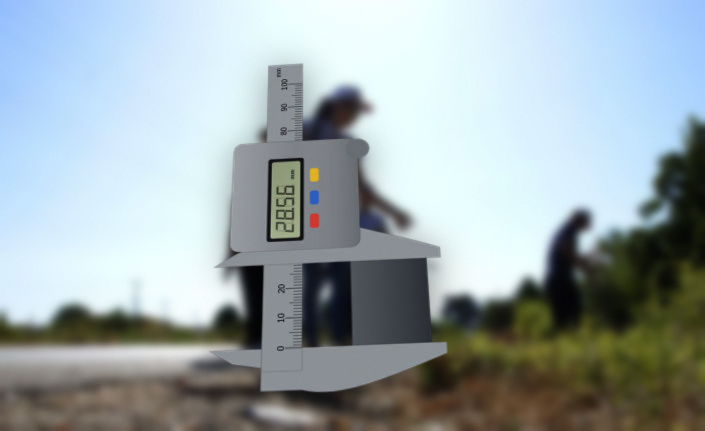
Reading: 28.56mm
